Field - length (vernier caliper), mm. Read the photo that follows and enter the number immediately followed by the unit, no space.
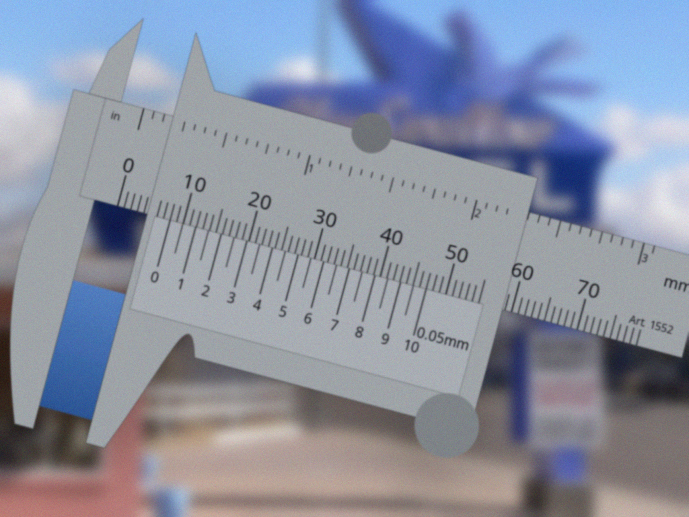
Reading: 8.0mm
